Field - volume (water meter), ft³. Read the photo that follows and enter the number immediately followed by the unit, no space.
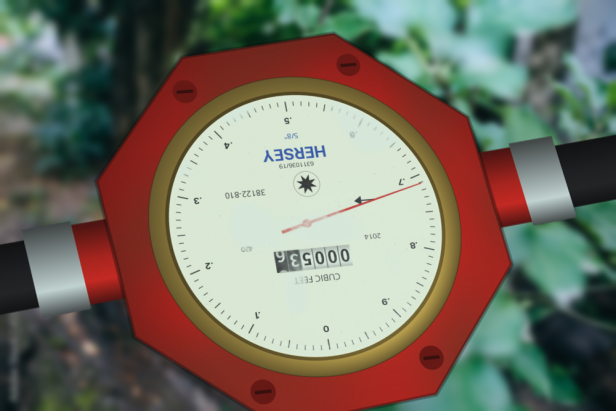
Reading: 535.71ft³
